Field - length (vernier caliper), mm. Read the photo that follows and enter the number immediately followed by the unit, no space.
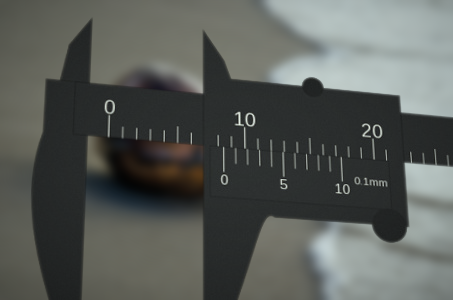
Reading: 8.4mm
